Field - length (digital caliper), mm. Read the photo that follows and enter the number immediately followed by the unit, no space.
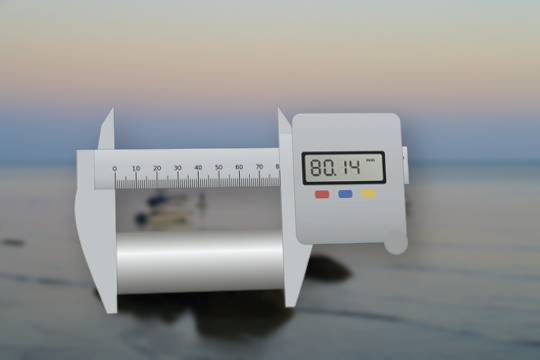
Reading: 80.14mm
